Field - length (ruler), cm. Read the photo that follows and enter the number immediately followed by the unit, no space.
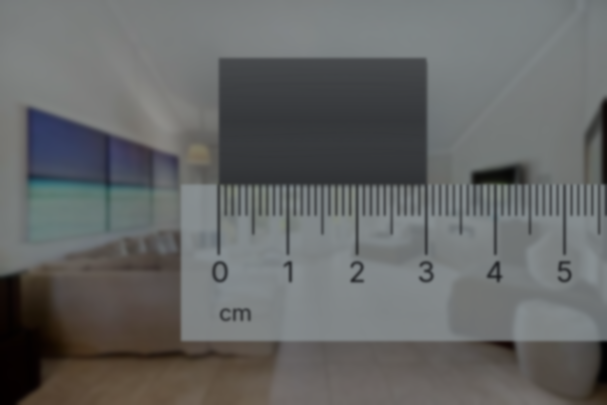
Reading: 3cm
